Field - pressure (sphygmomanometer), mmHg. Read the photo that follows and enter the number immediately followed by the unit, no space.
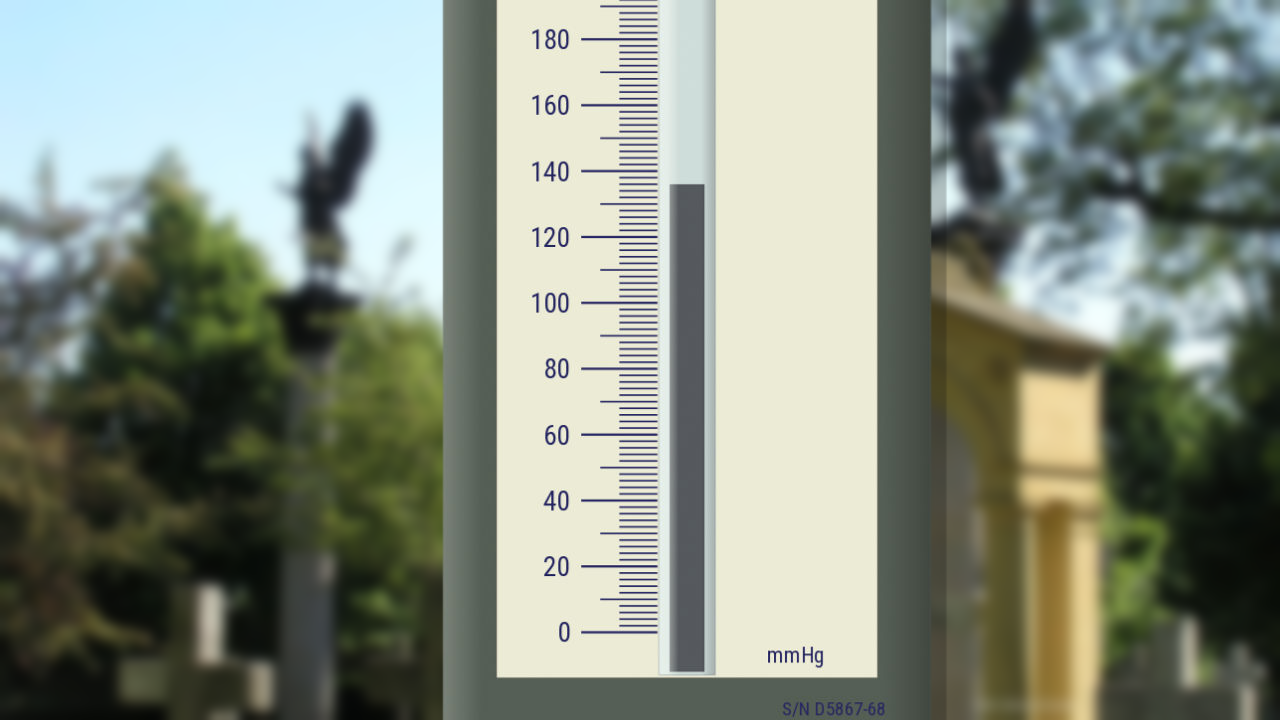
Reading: 136mmHg
